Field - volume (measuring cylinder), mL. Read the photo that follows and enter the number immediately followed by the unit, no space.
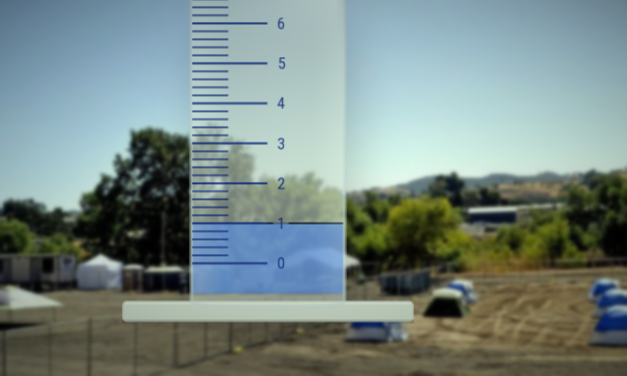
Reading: 1mL
